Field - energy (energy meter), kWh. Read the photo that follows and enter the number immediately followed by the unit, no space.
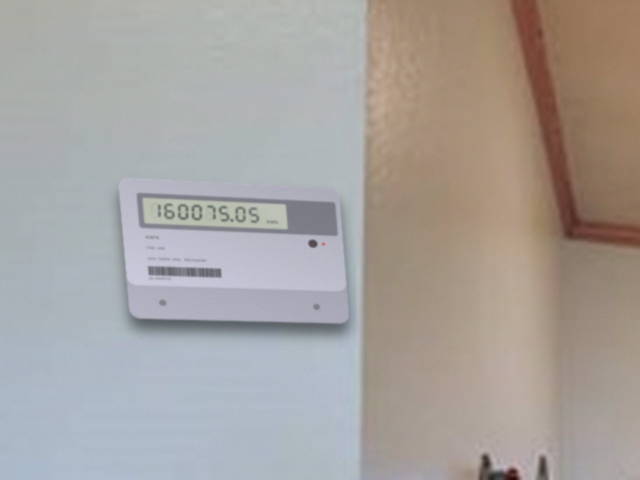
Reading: 160075.05kWh
